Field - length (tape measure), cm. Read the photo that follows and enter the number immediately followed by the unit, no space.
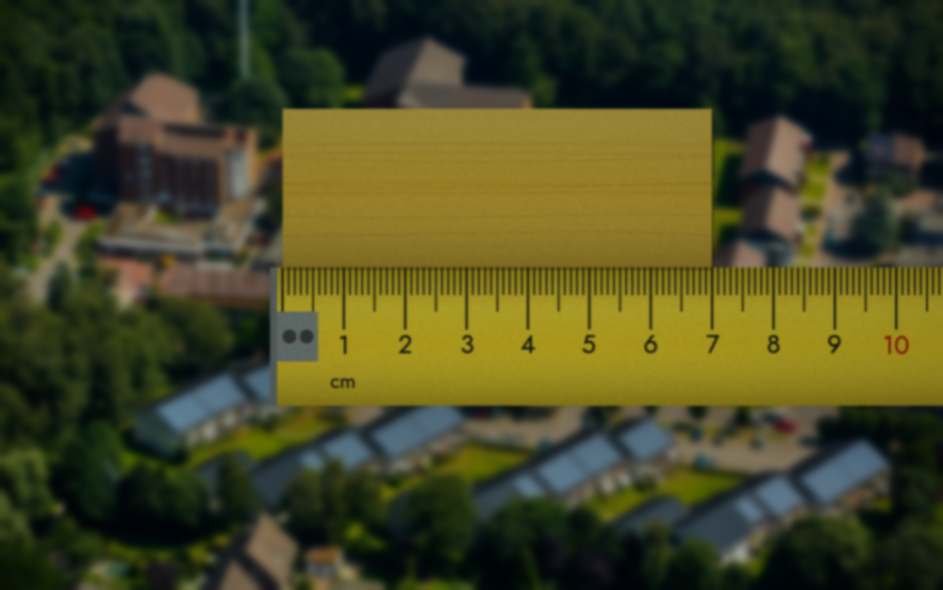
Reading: 7cm
